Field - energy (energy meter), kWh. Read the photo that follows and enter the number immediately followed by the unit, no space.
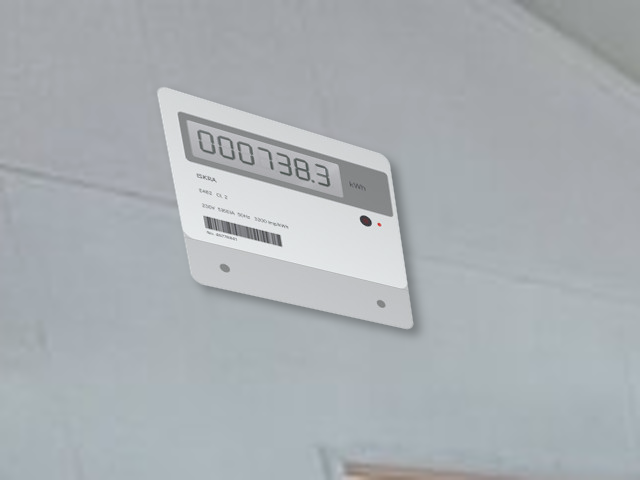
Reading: 738.3kWh
